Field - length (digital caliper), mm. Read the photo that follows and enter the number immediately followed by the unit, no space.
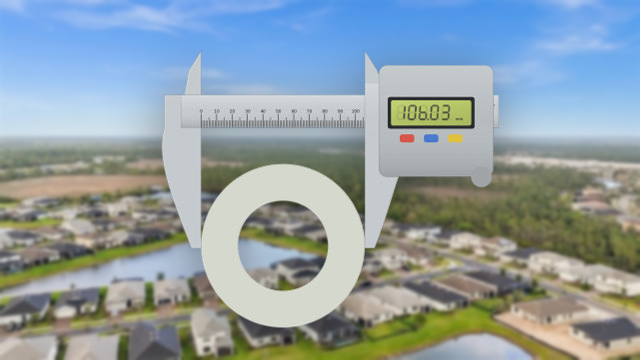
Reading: 106.03mm
